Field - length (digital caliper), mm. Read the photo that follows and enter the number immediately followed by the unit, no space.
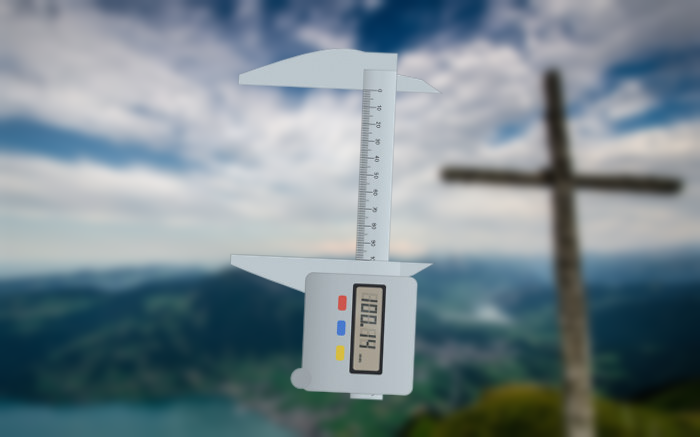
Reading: 100.14mm
